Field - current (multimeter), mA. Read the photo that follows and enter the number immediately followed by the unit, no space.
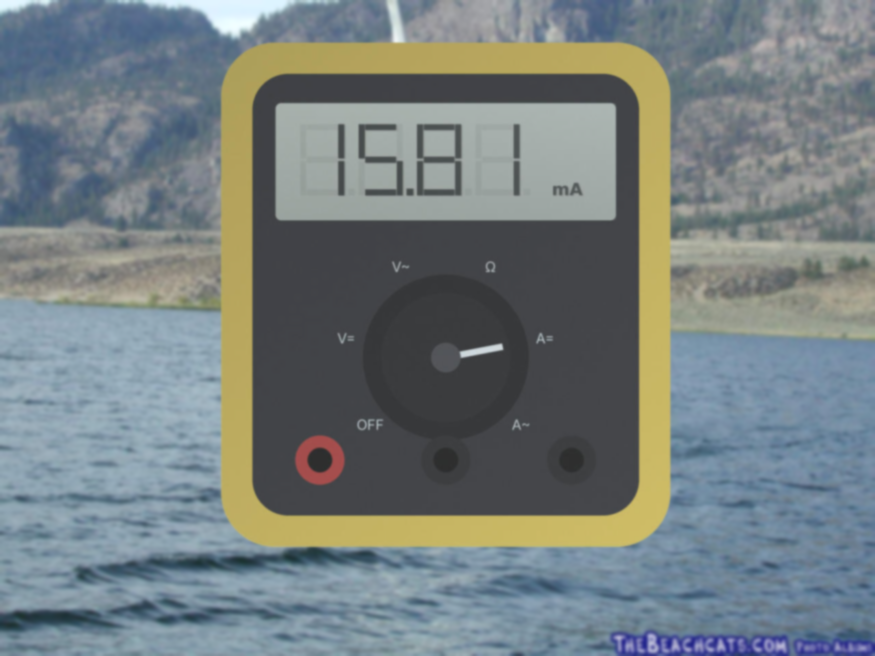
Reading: 15.81mA
